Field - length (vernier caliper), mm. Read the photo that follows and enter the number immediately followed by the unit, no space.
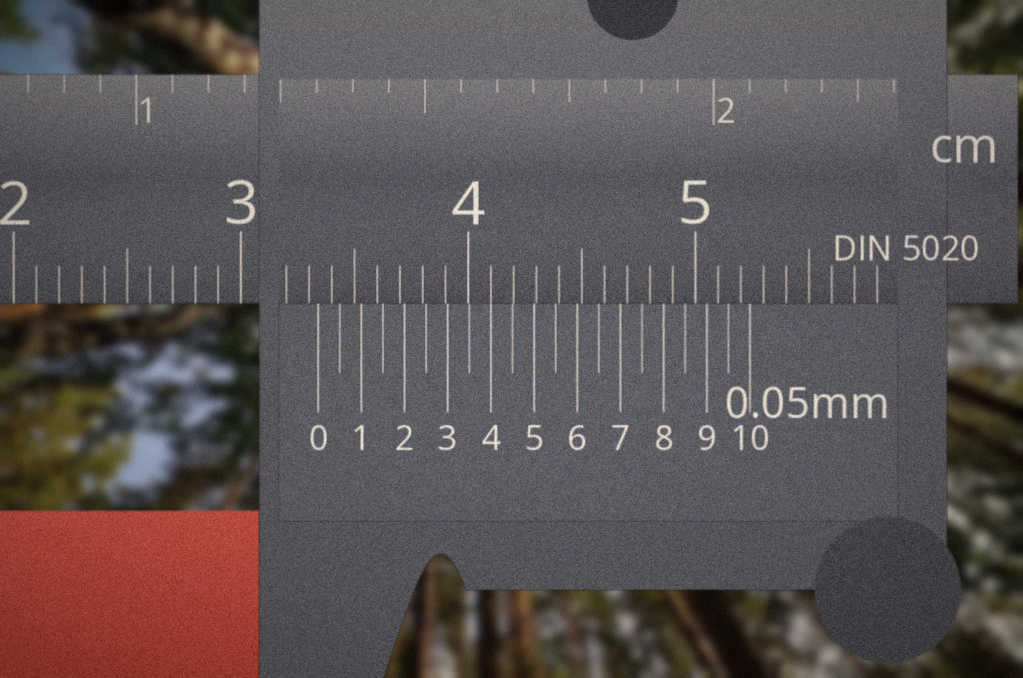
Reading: 33.4mm
